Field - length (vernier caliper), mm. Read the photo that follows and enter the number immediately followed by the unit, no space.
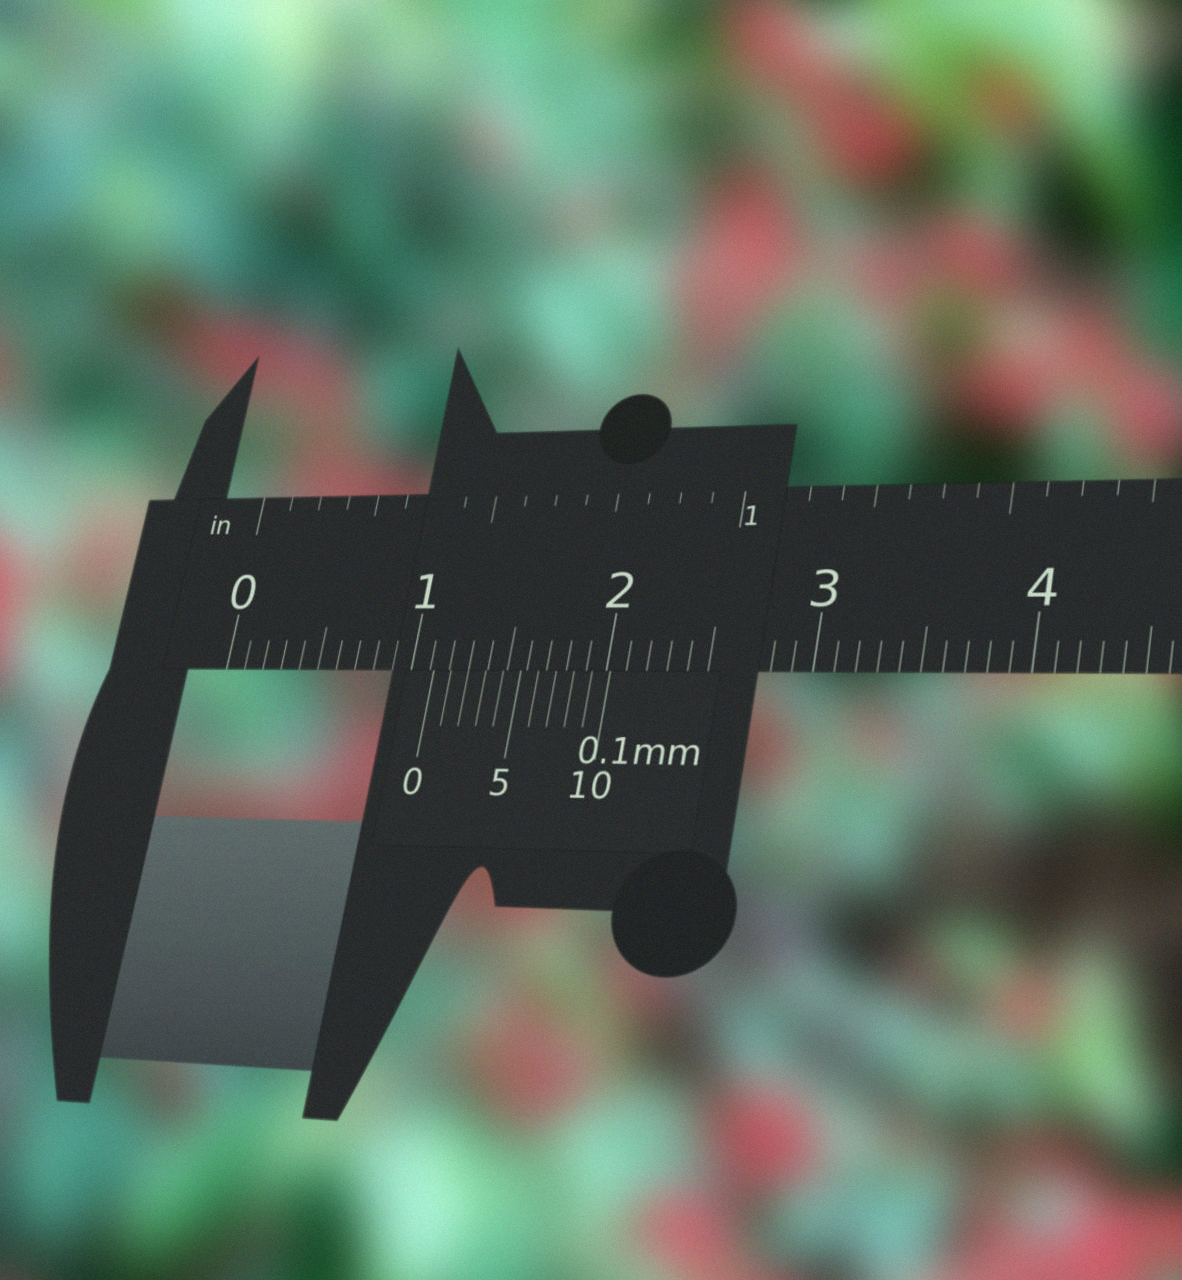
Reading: 11.2mm
